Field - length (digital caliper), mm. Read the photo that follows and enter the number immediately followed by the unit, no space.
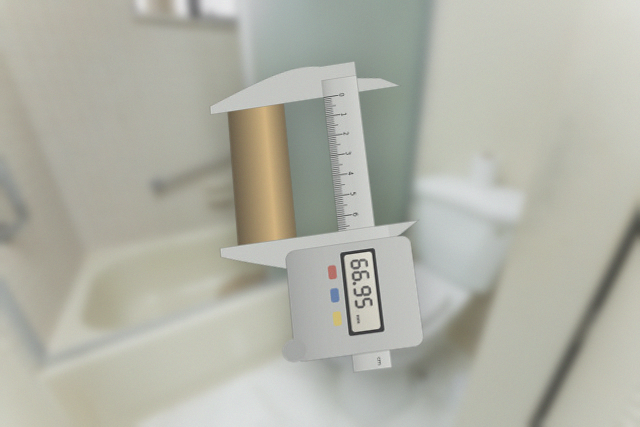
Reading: 66.95mm
